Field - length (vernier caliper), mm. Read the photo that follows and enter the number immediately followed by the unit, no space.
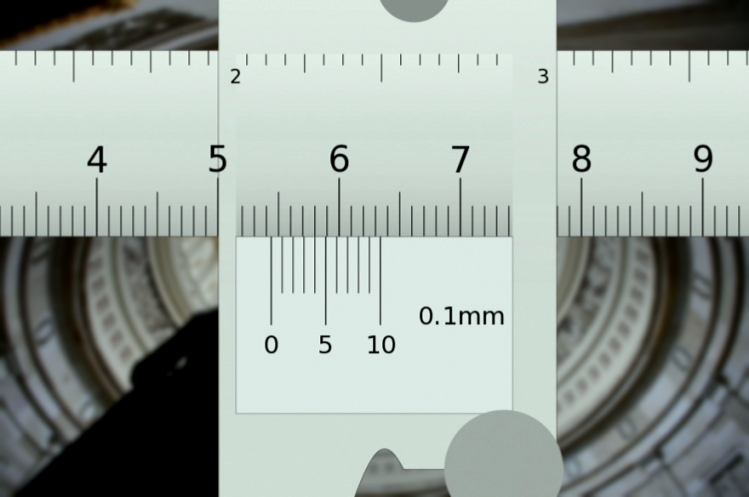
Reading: 54.4mm
